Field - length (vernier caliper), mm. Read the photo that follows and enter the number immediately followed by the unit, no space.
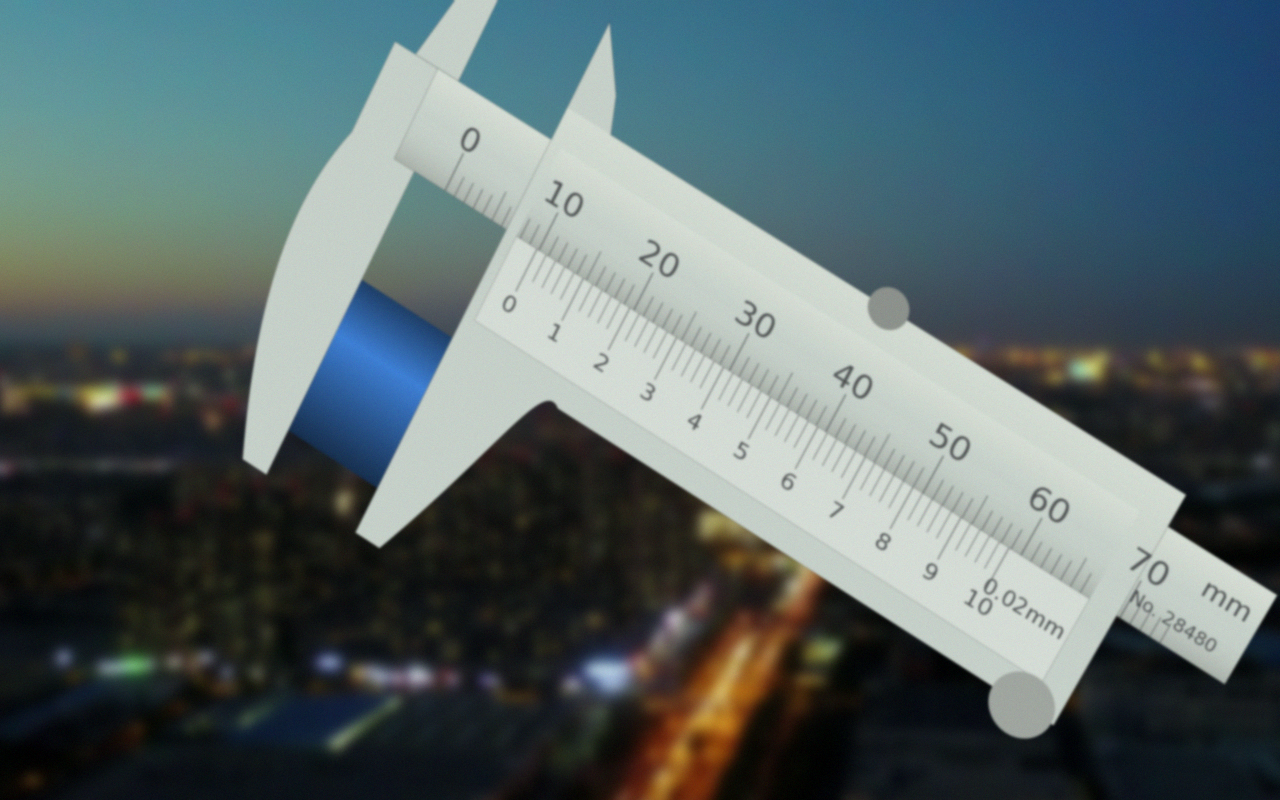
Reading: 9.8mm
